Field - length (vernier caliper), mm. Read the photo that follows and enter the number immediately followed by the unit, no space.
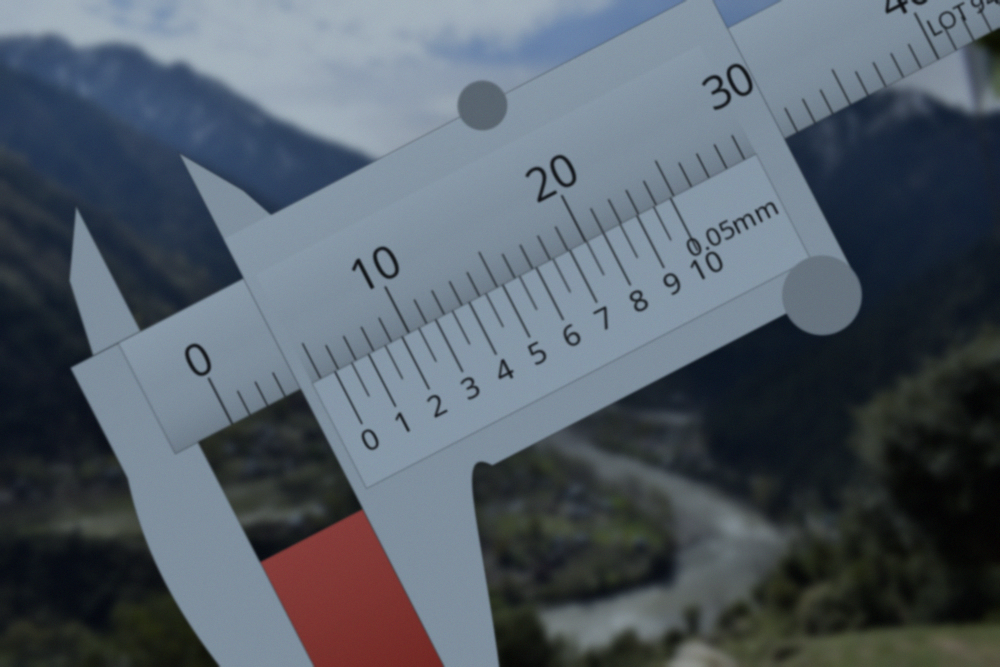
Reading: 5.8mm
